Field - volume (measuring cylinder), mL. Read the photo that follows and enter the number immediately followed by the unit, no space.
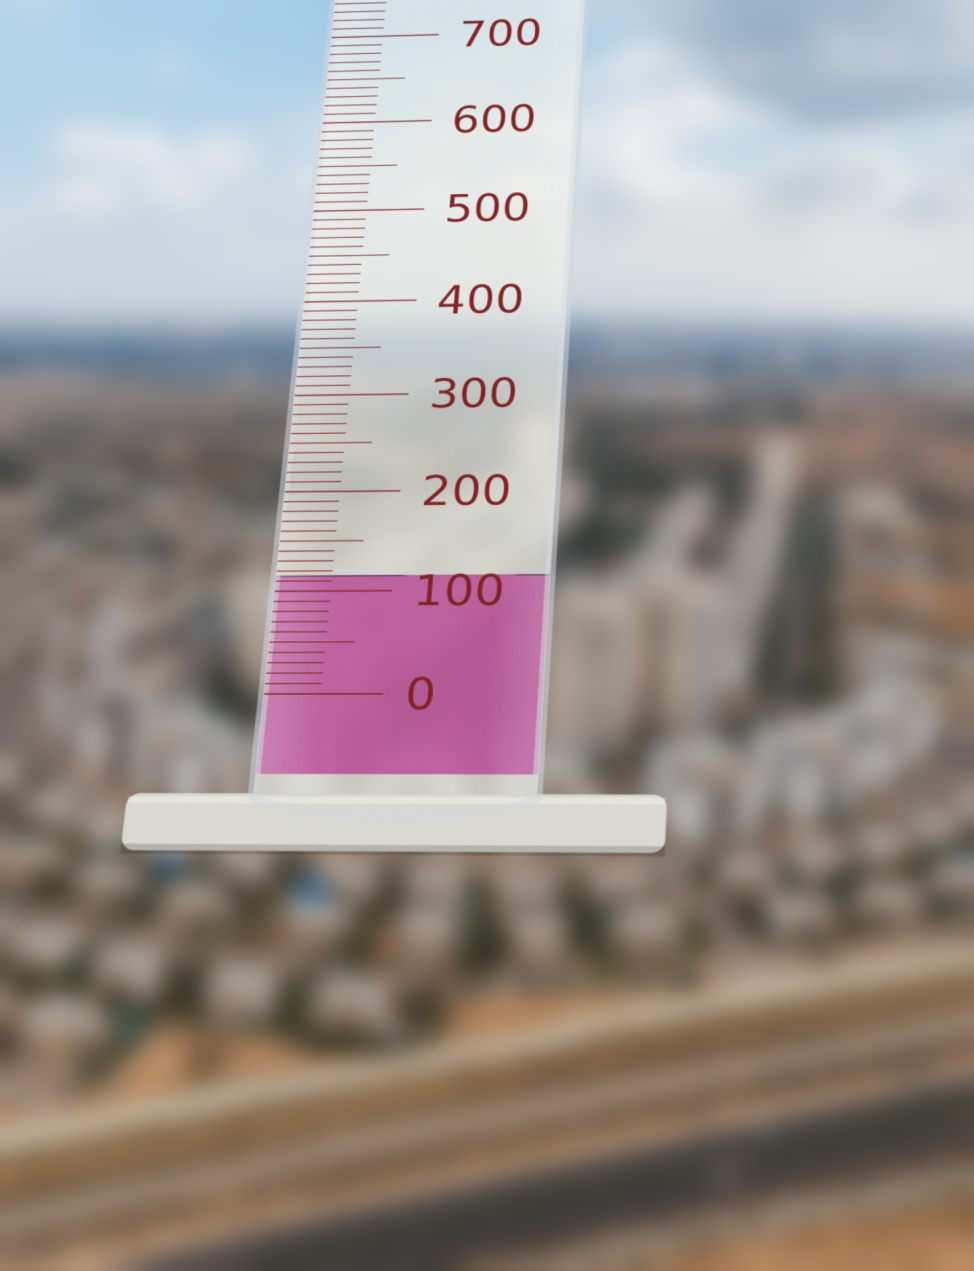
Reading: 115mL
